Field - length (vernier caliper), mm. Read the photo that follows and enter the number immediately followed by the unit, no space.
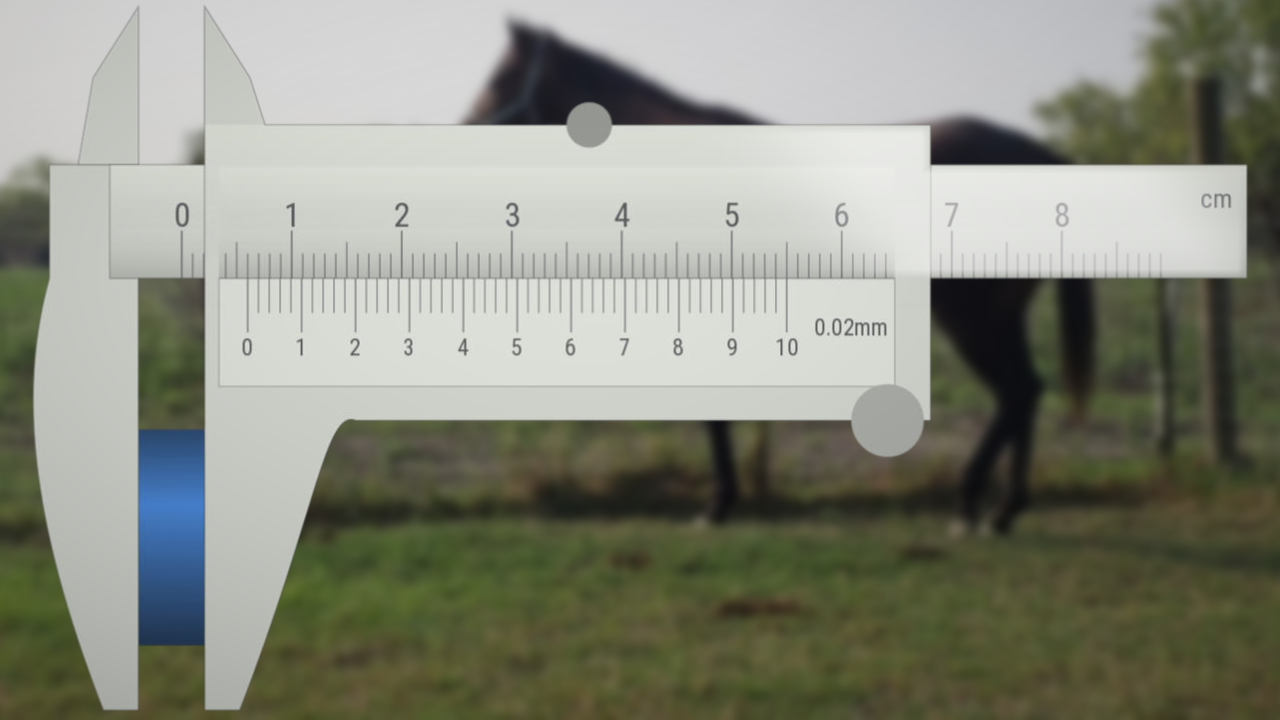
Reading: 6.0mm
